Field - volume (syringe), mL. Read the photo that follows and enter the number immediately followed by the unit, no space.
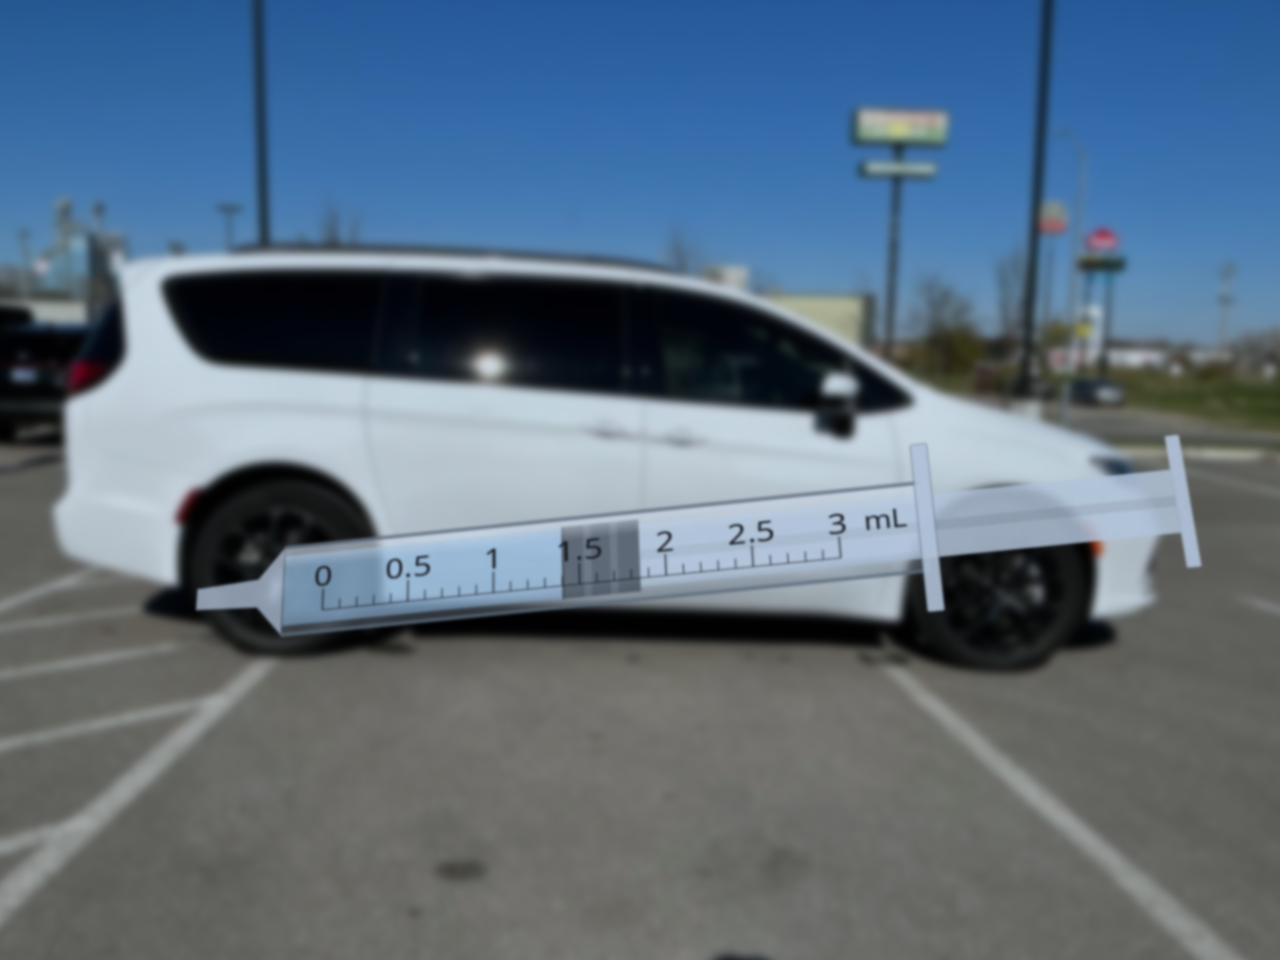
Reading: 1.4mL
